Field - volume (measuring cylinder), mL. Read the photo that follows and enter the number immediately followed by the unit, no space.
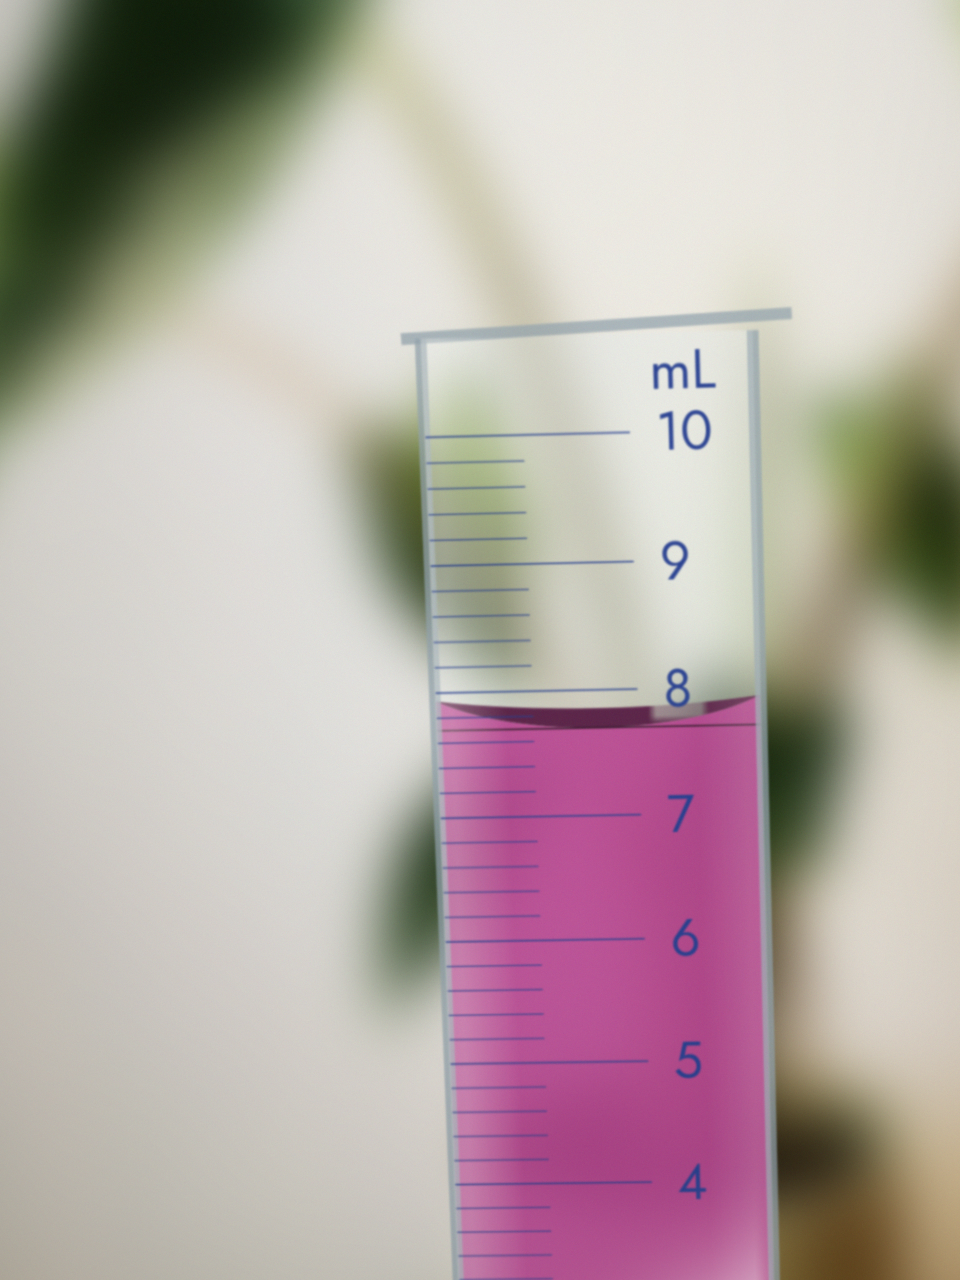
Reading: 7.7mL
